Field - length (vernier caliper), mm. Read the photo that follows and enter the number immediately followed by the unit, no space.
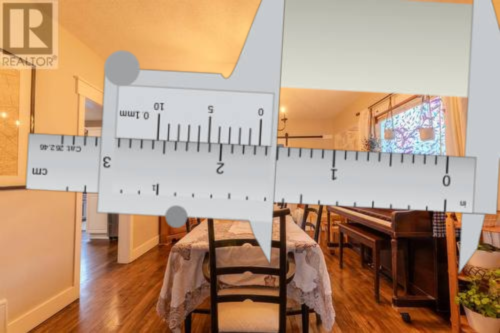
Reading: 16.6mm
